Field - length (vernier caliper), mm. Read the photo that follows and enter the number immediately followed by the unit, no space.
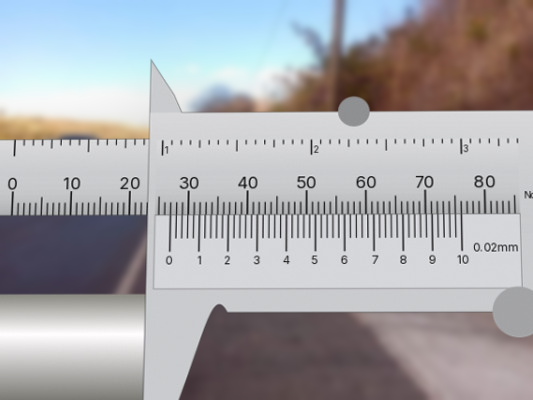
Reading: 27.0mm
